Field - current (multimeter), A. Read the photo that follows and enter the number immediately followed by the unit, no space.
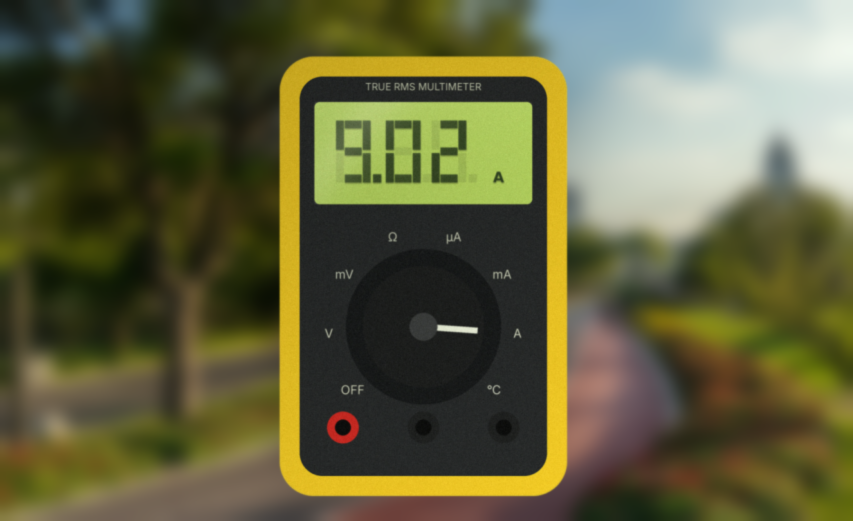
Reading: 9.02A
